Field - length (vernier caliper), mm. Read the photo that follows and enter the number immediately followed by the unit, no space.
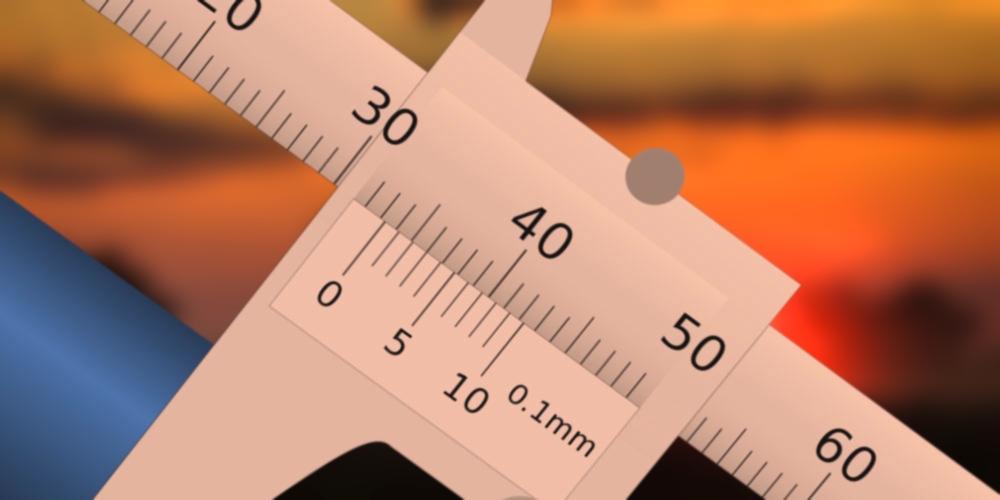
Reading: 33.3mm
